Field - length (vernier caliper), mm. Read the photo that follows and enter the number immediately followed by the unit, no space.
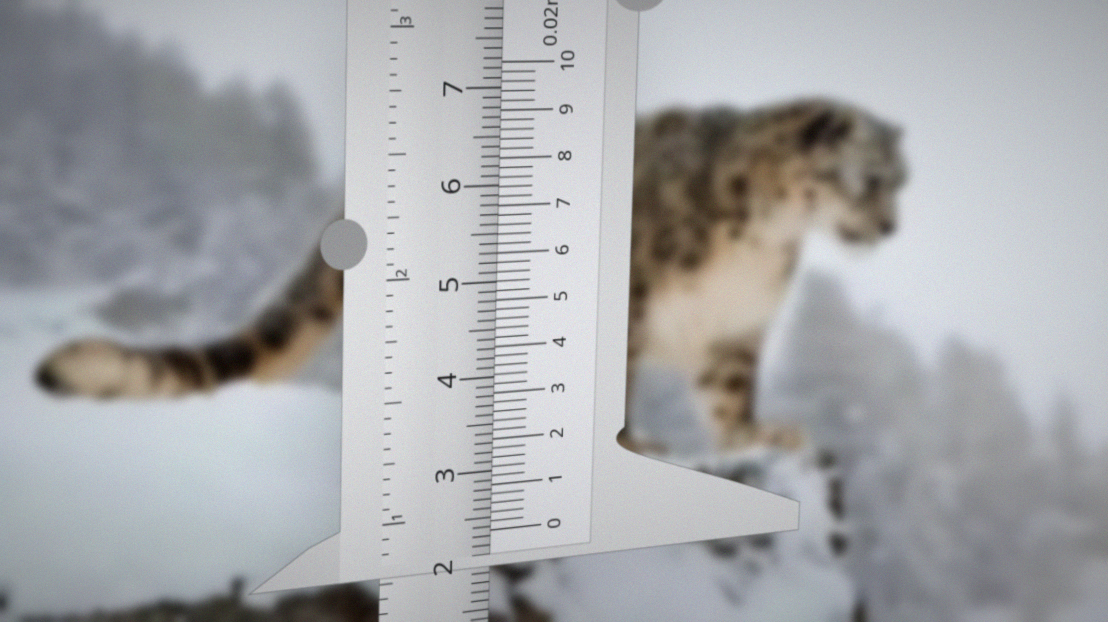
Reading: 23.6mm
